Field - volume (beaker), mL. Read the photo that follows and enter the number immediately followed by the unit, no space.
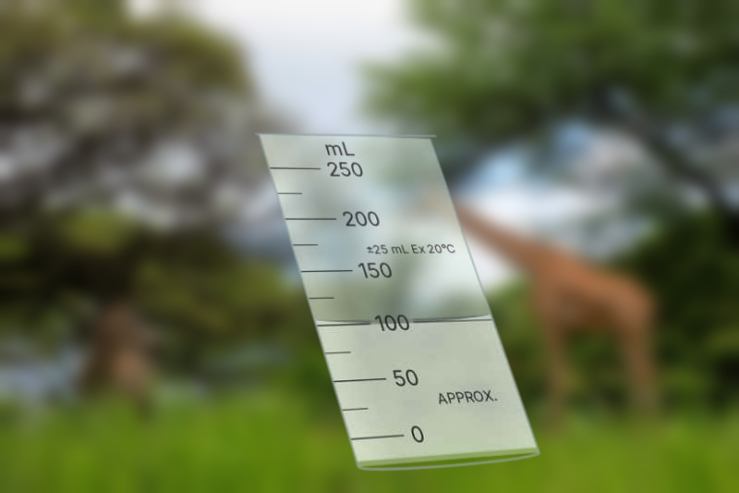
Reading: 100mL
